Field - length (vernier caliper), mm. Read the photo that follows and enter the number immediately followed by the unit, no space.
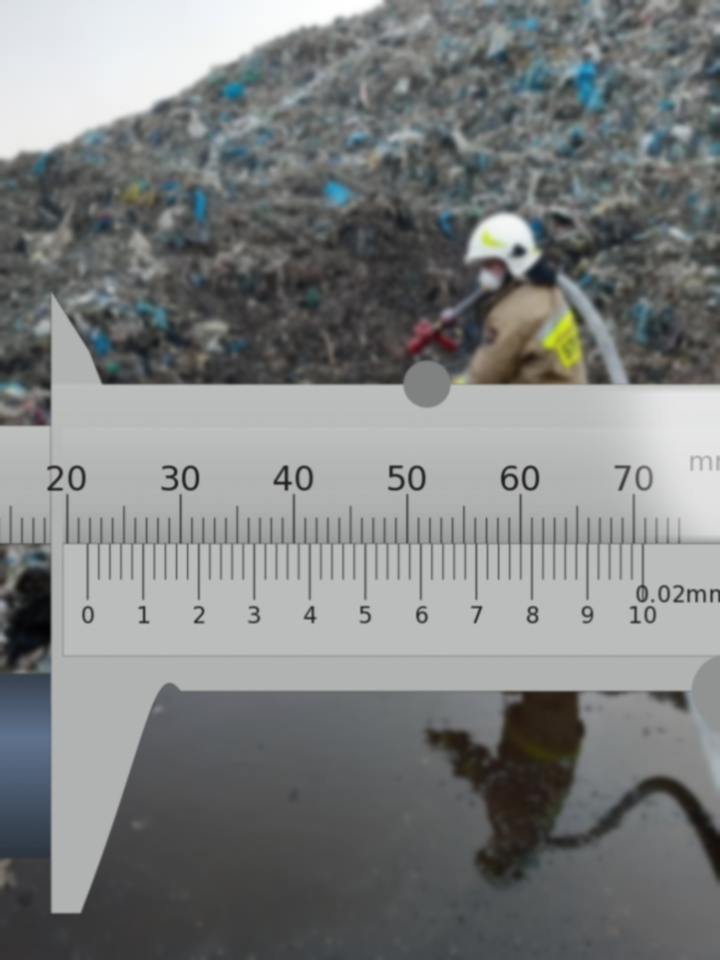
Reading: 21.8mm
